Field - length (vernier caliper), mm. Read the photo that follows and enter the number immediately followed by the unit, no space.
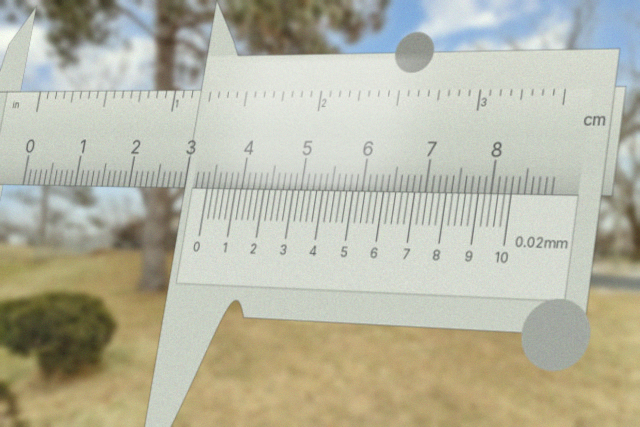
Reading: 34.0mm
